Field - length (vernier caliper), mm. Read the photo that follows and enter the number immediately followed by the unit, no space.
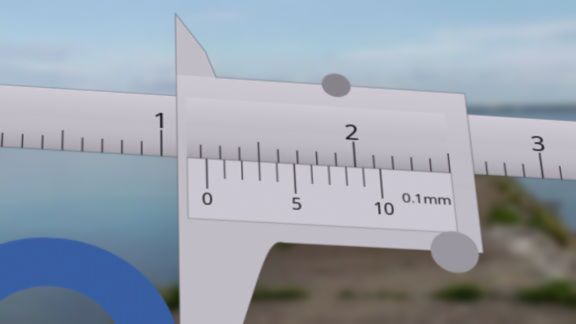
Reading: 12.3mm
